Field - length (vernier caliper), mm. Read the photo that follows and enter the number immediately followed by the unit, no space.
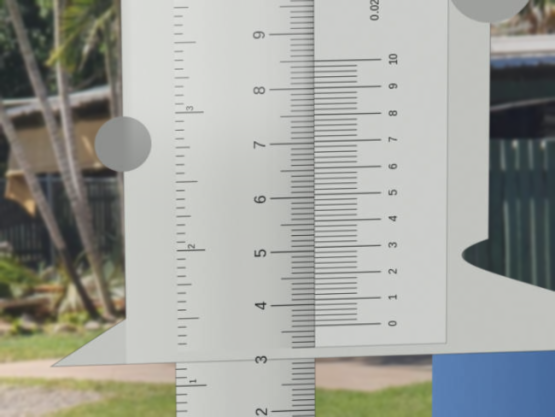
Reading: 36.0mm
